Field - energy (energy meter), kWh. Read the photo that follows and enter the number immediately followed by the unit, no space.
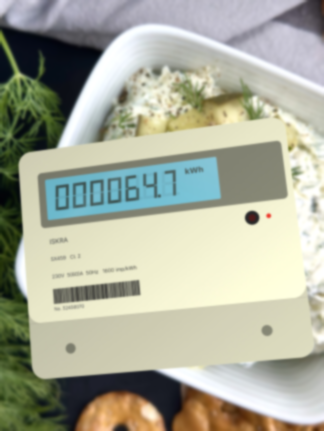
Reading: 64.7kWh
